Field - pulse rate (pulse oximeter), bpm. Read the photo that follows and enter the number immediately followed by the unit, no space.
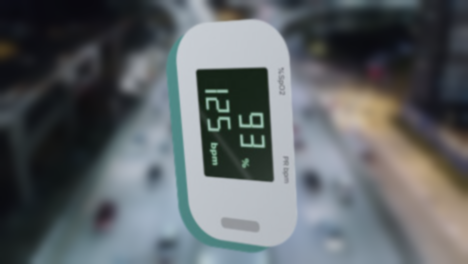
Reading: 125bpm
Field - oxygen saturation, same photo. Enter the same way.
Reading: 93%
